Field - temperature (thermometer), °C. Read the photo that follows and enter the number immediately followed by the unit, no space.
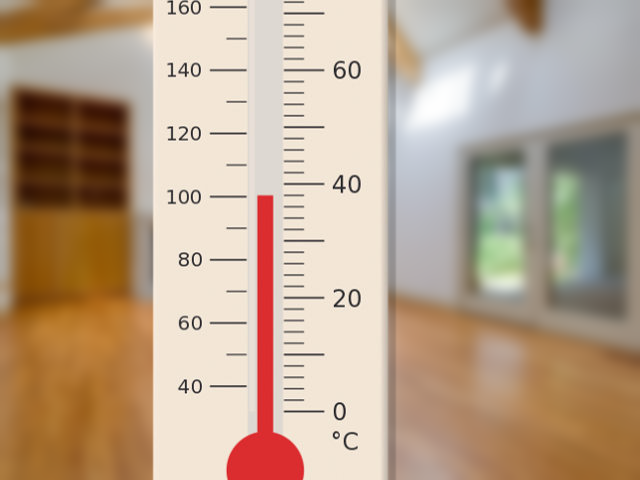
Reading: 38°C
